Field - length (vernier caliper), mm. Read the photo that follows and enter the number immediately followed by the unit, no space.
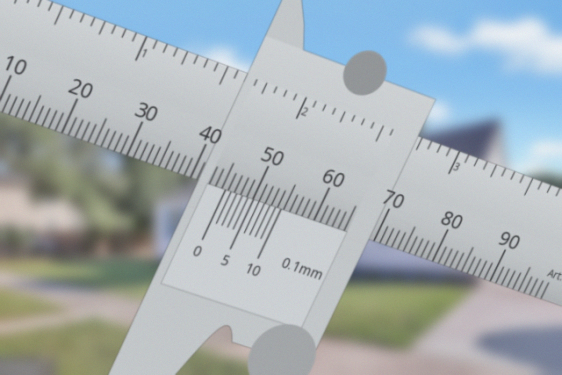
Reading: 45.6mm
